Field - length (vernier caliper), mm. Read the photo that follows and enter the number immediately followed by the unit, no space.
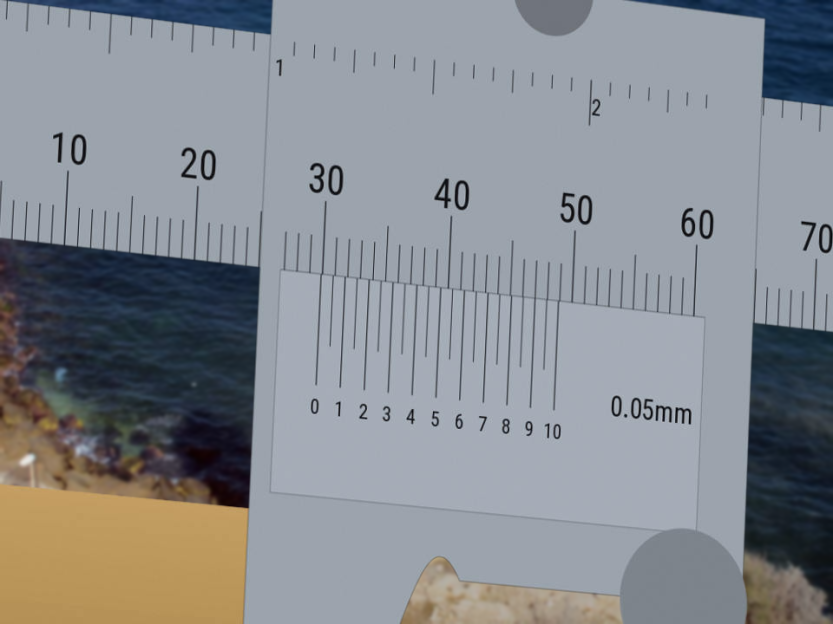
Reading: 29.9mm
